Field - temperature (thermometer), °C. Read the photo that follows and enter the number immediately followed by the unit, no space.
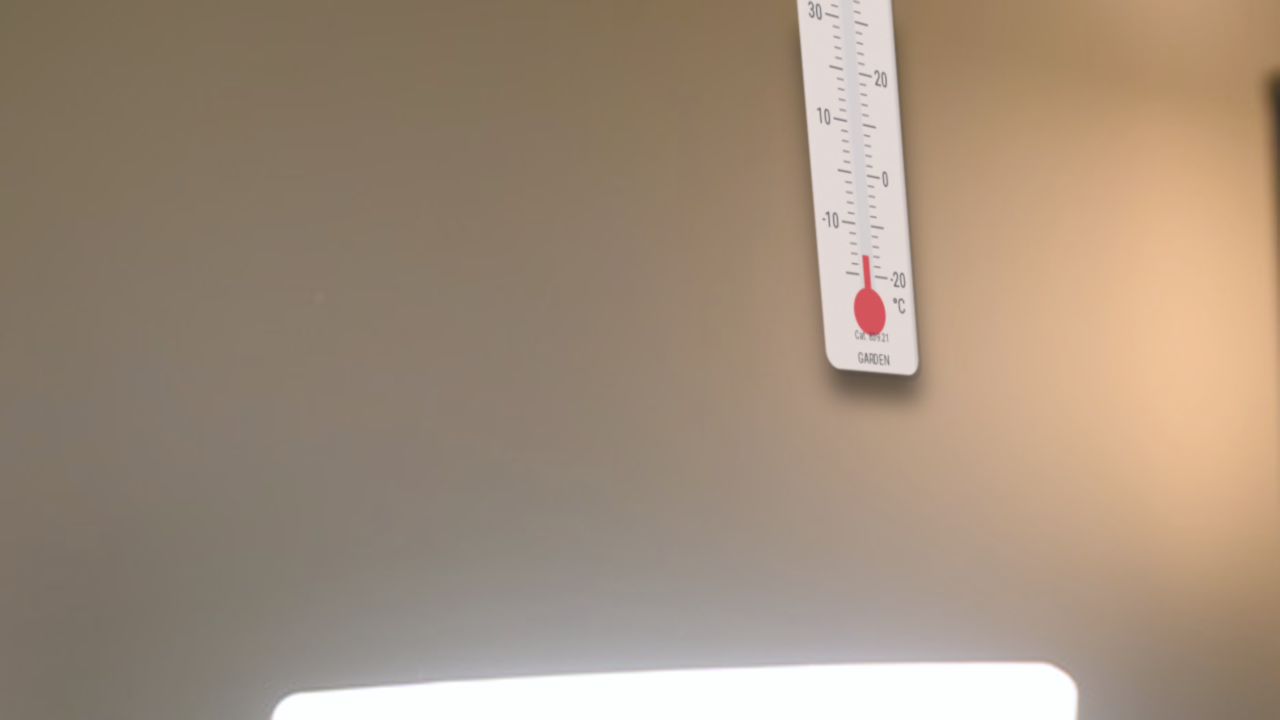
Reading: -16°C
